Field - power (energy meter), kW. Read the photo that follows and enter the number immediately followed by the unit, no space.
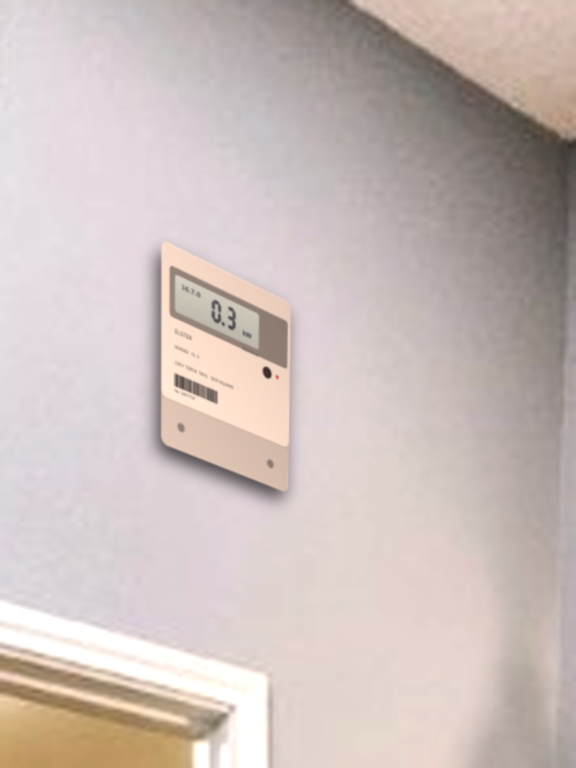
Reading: 0.3kW
